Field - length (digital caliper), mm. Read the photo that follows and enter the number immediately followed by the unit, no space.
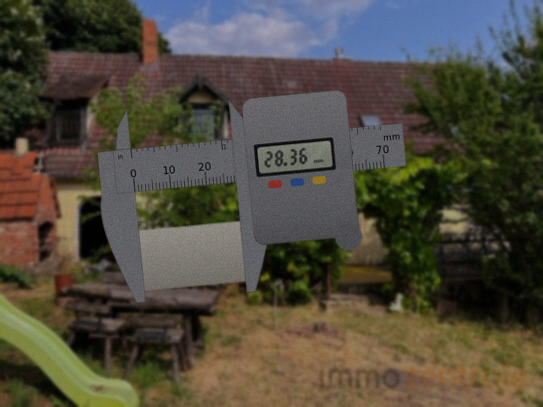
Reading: 28.36mm
